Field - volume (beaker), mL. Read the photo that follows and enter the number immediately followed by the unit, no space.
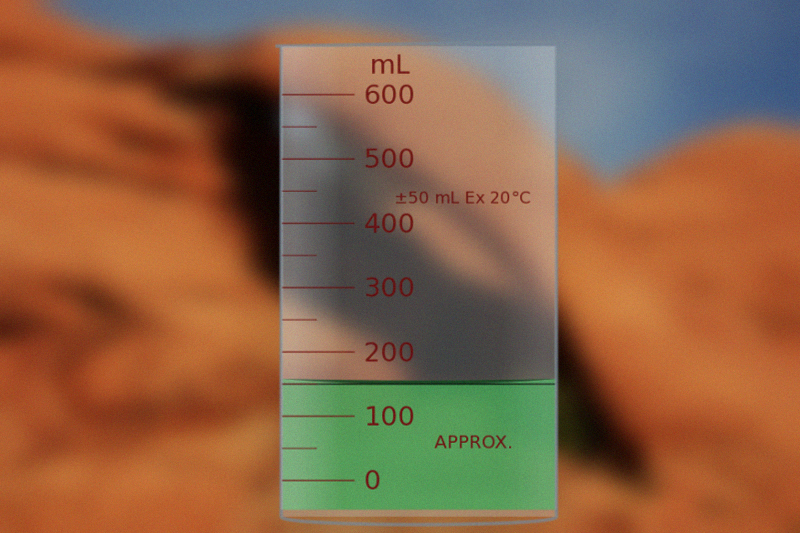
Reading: 150mL
